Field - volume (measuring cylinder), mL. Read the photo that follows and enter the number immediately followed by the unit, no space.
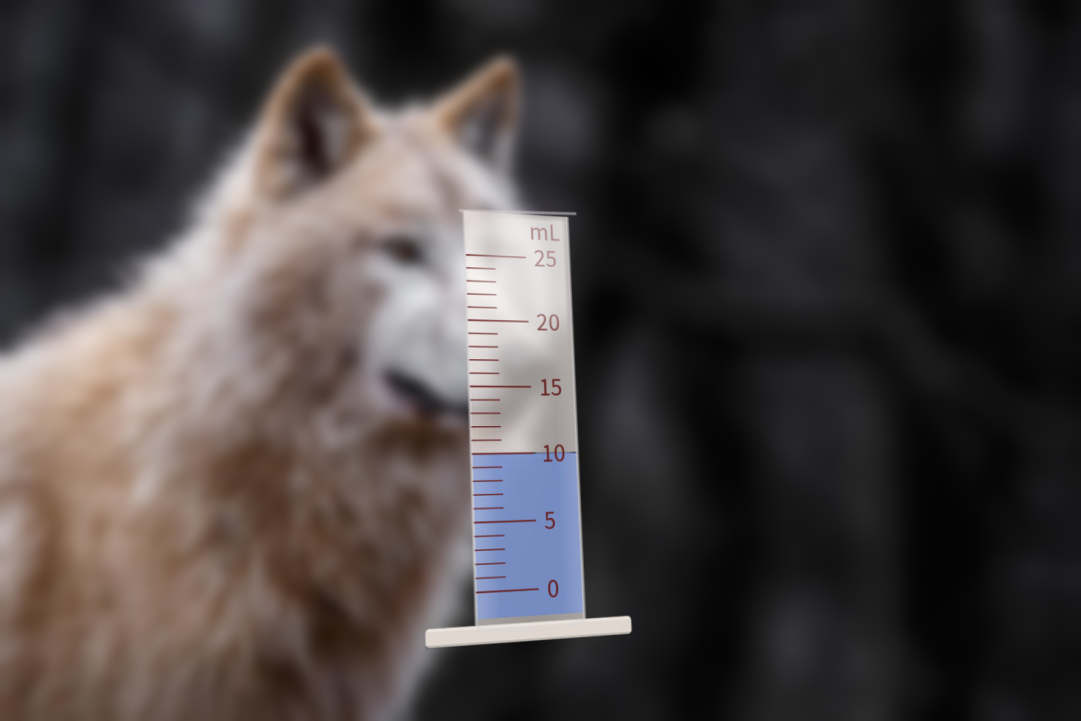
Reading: 10mL
